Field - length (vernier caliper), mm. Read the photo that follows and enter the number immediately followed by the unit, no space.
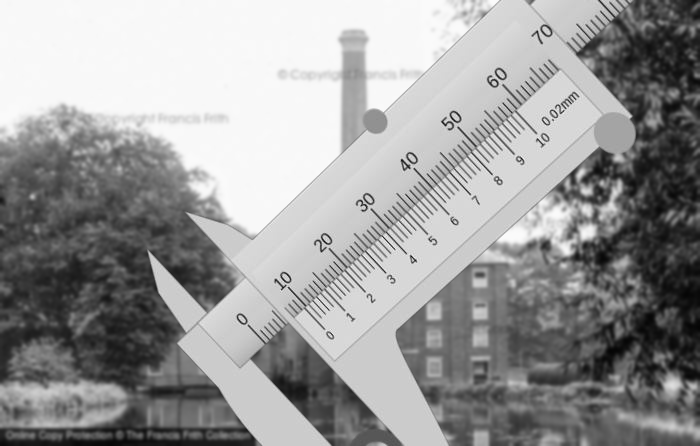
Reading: 9.6mm
